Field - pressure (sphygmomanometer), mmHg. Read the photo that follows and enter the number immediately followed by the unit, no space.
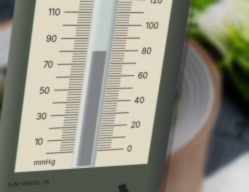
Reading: 80mmHg
